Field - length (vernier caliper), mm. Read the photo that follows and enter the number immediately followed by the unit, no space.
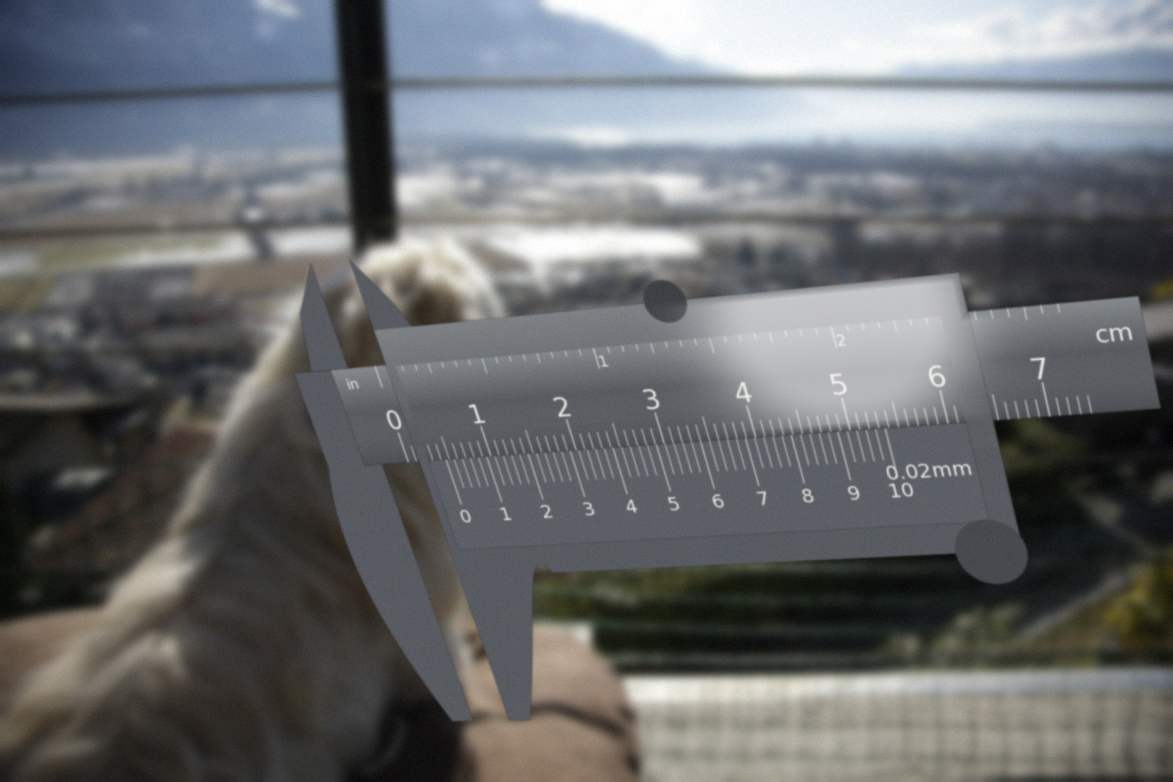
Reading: 4.6mm
